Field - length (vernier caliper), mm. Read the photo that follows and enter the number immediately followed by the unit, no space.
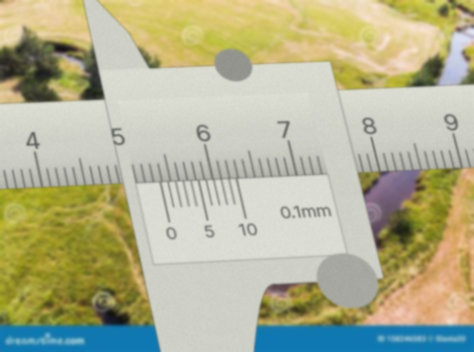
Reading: 53.8mm
